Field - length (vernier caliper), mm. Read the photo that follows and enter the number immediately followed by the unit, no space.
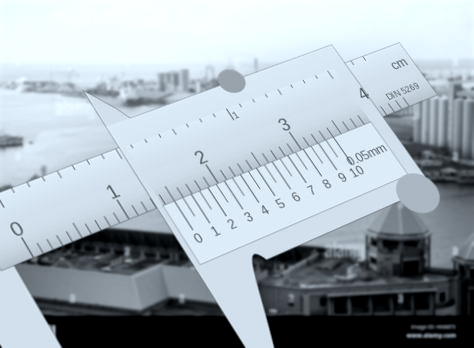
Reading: 15.0mm
